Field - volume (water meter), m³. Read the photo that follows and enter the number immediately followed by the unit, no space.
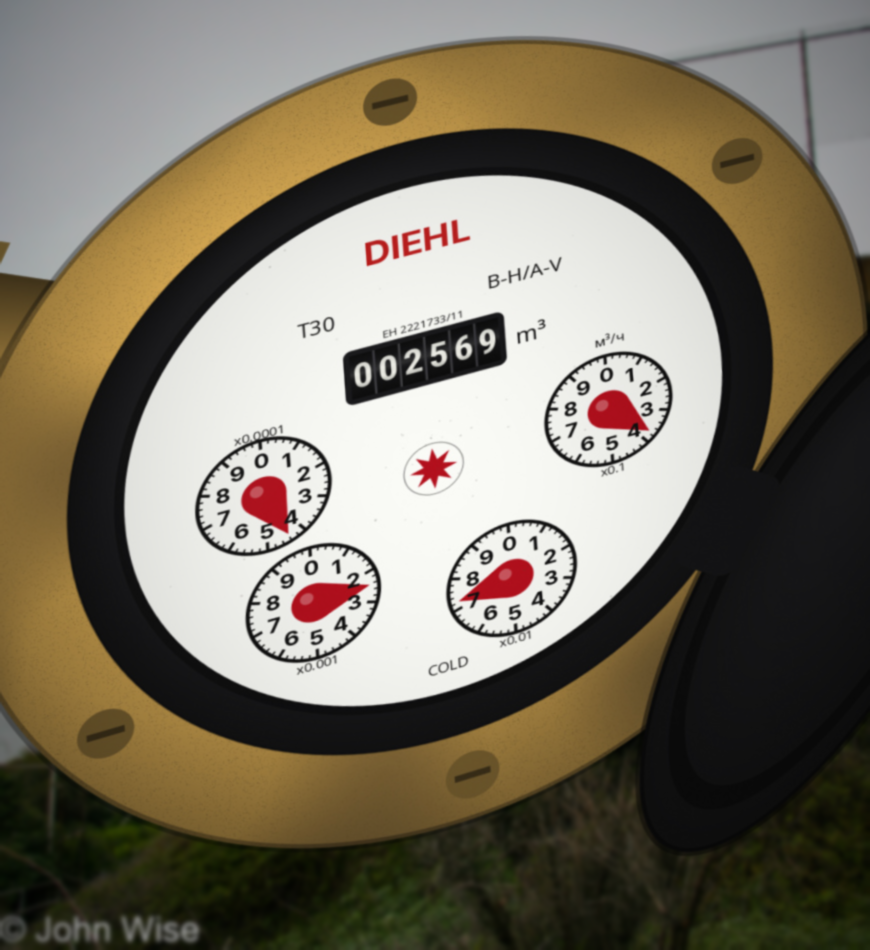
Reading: 2569.3724m³
